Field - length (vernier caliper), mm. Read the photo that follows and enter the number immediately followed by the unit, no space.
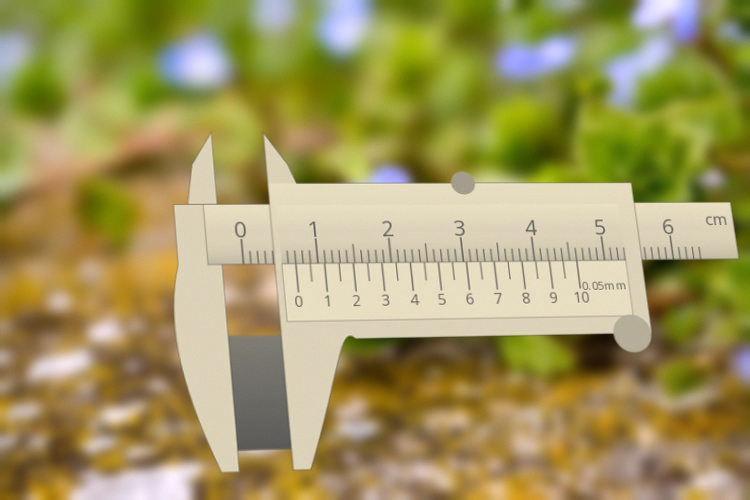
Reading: 7.0mm
